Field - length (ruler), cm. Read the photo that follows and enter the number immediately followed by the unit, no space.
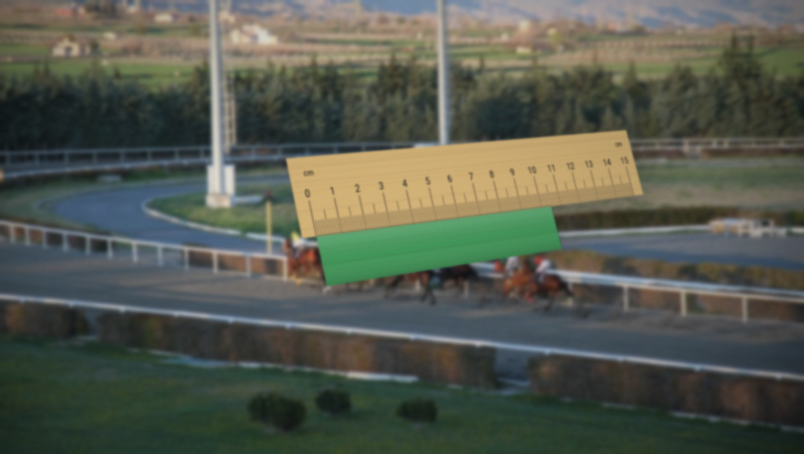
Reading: 10.5cm
